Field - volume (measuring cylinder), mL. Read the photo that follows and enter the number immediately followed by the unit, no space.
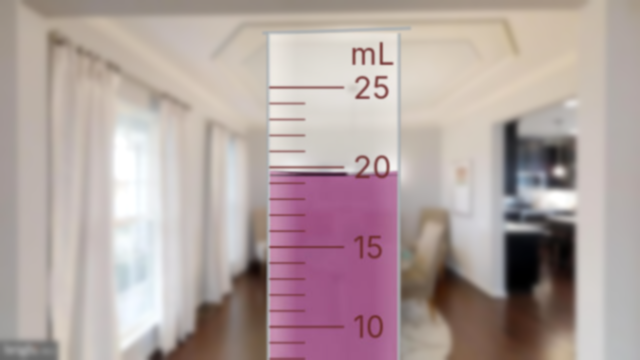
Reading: 19.5mL
